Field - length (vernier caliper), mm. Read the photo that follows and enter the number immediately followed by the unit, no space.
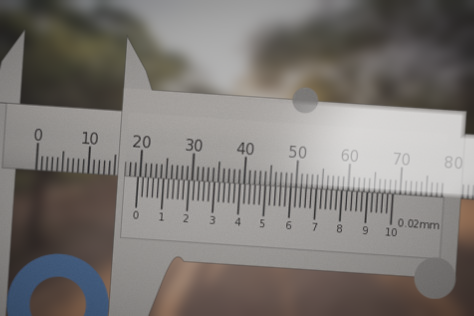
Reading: 19.6mm
